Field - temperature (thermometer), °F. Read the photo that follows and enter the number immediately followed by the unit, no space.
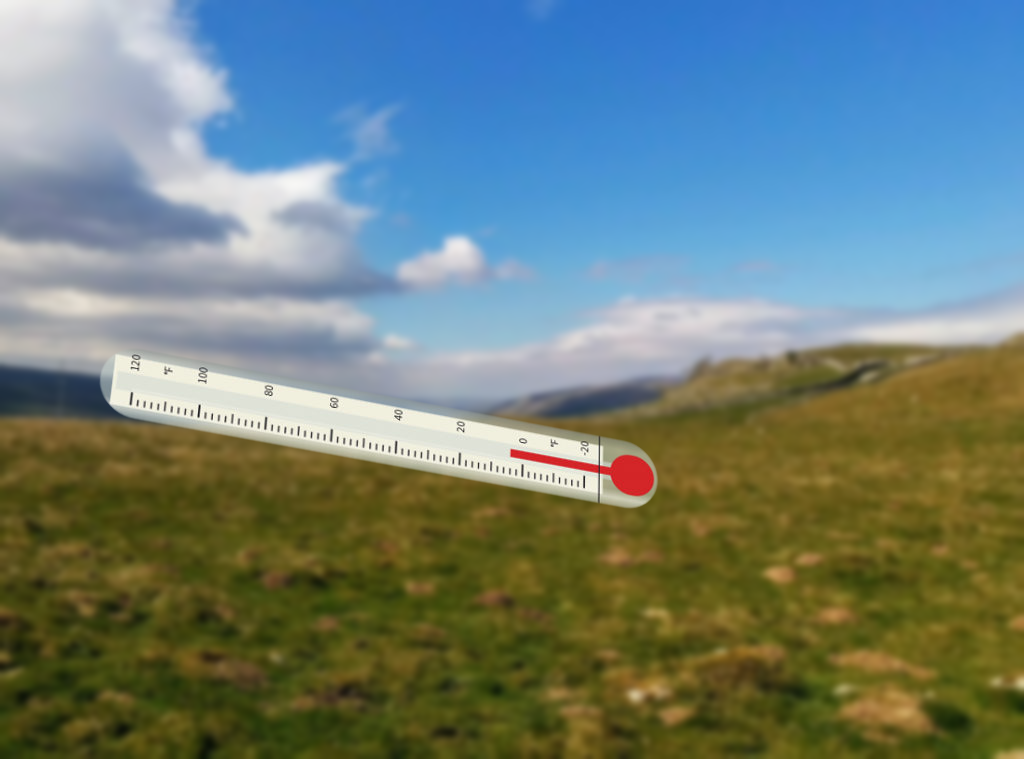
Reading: 4°F
